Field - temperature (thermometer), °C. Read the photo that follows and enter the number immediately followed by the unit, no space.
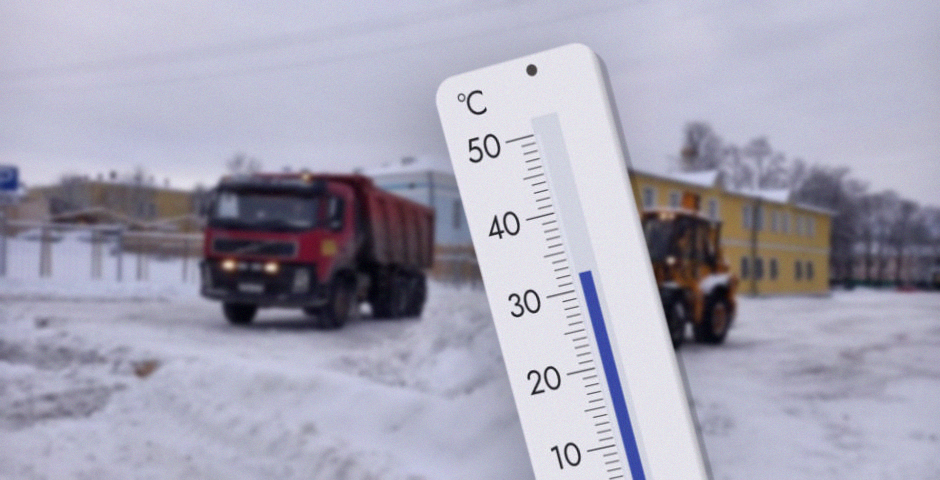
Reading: 32°C
